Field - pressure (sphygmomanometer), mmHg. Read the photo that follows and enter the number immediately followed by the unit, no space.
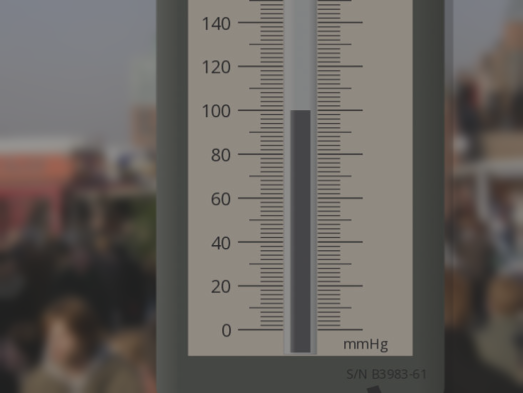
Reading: 100mmHg
